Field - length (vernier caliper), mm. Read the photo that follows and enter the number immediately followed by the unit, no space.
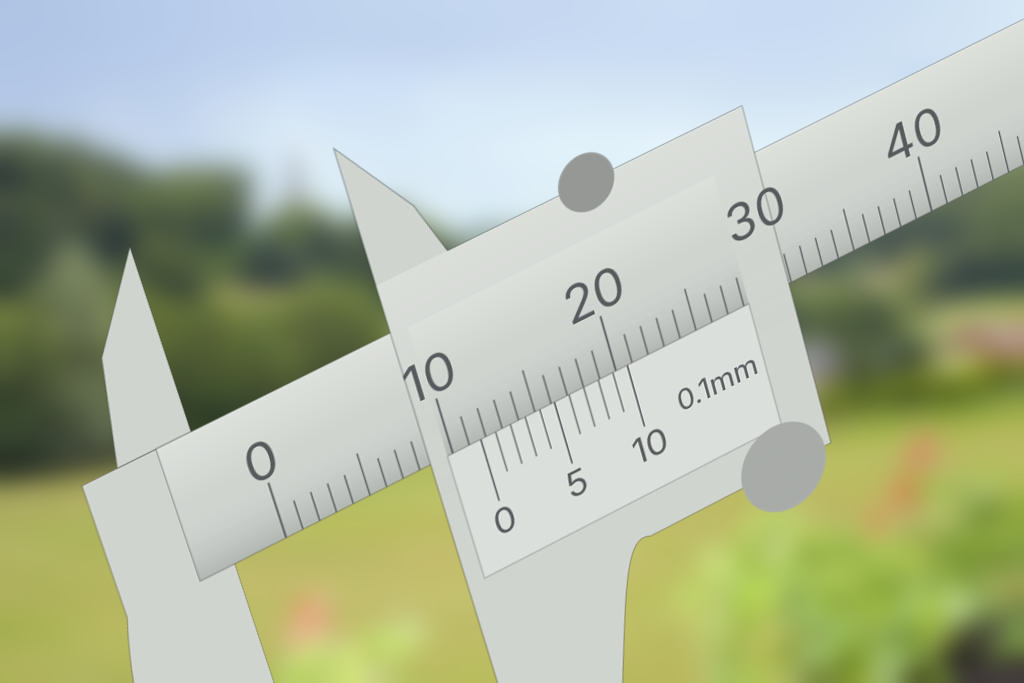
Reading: 11.7mm
